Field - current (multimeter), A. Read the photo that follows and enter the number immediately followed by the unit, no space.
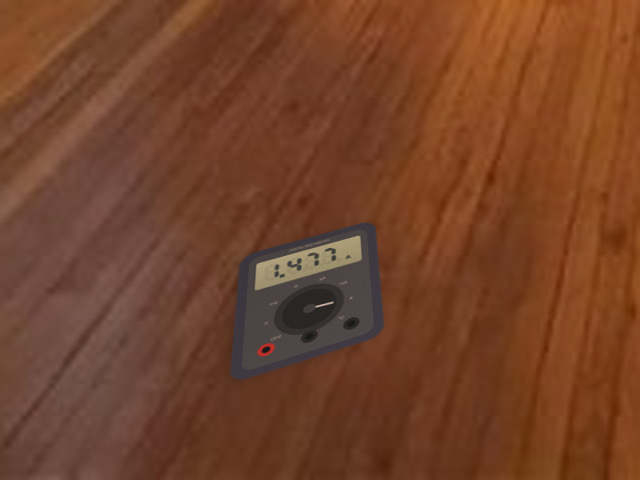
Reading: 1.477A
